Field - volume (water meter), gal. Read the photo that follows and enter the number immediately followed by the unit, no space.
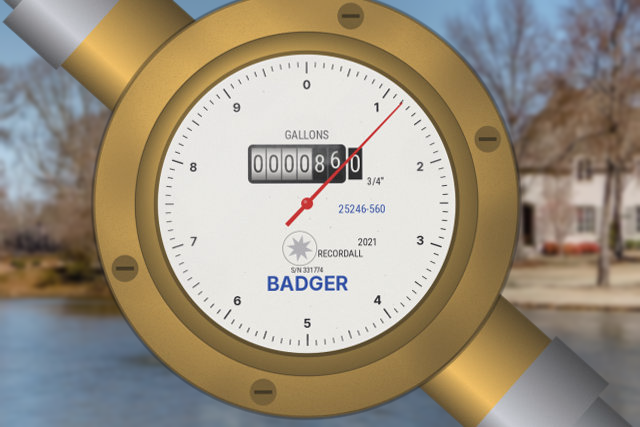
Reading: 861.2gal
